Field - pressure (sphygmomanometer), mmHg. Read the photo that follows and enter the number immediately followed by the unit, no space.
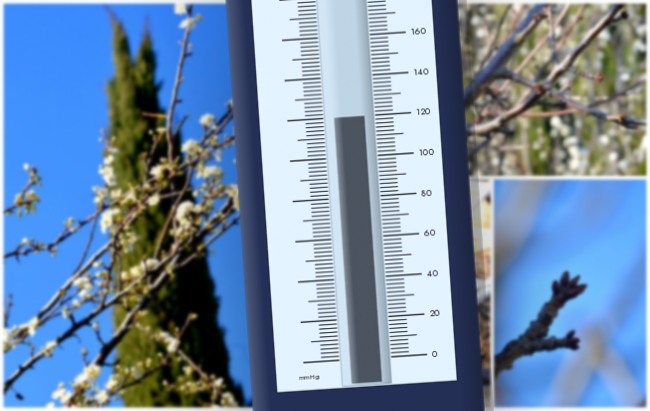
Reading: 120mmHg
